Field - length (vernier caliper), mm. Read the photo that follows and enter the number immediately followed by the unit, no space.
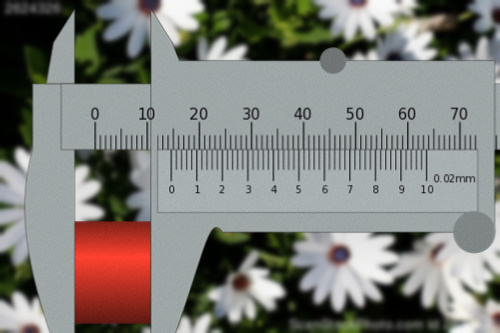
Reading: 14.6mm
